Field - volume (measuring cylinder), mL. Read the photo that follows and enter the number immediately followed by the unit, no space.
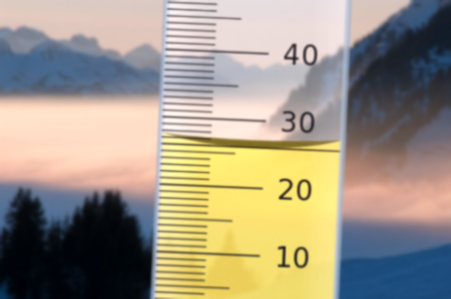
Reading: 26mL
